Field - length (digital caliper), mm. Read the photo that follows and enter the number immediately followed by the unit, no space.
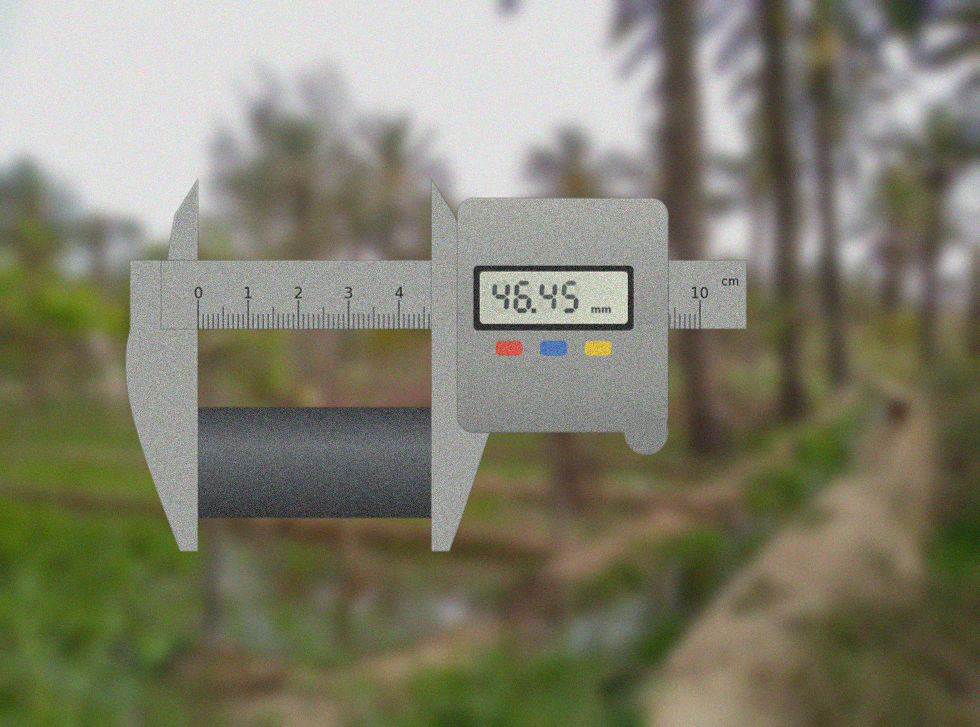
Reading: 46.45mm
